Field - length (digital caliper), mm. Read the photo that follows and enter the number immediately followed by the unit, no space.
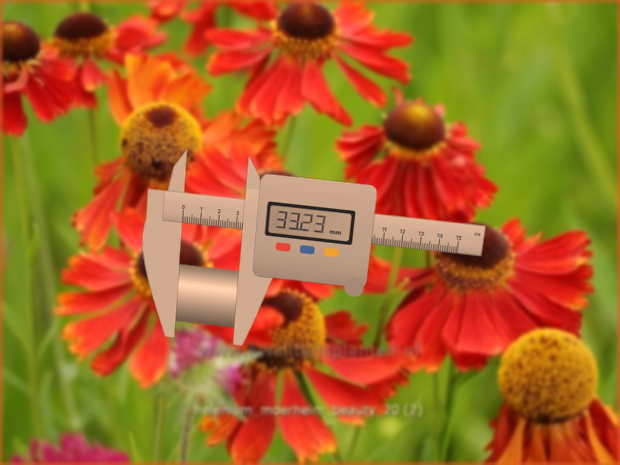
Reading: 33.23mm
